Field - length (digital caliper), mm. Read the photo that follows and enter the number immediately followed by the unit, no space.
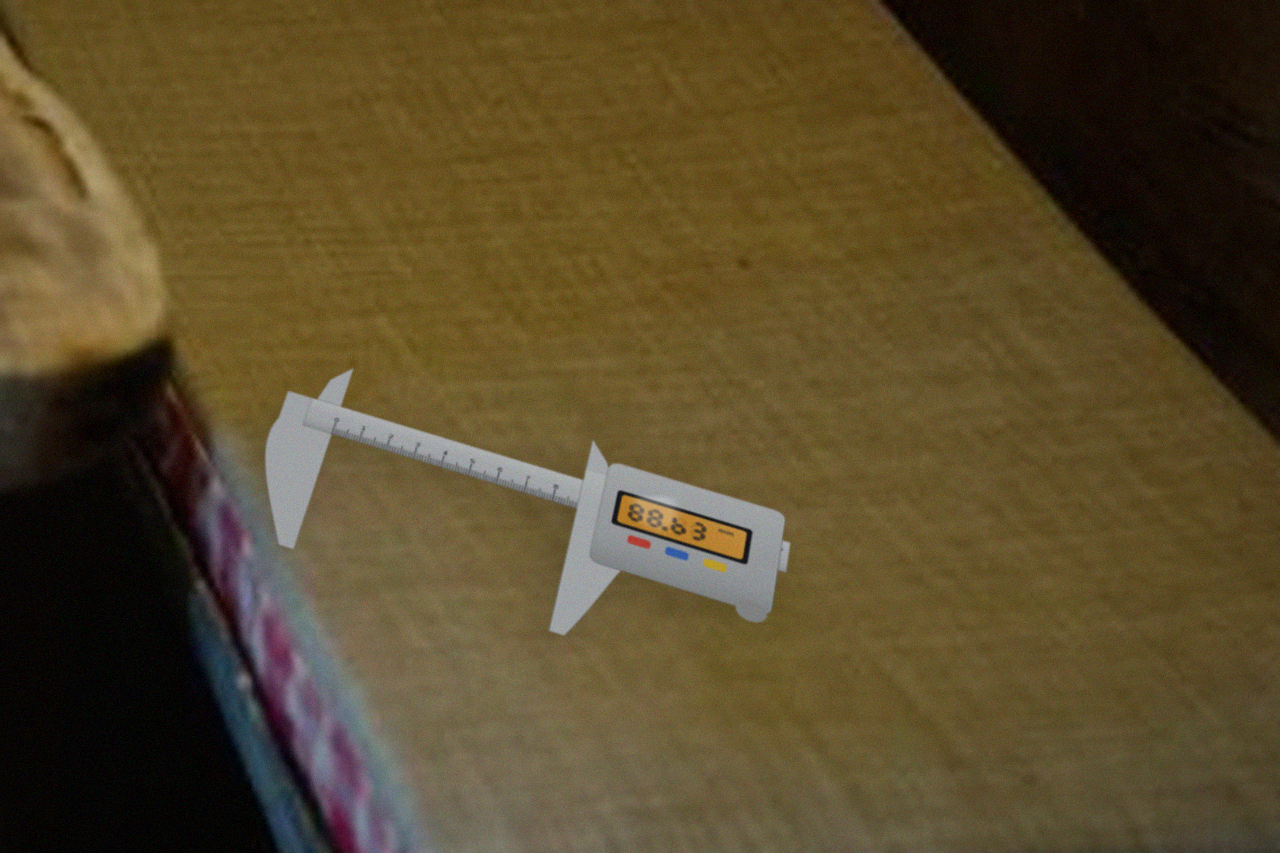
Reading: 88.63mm
